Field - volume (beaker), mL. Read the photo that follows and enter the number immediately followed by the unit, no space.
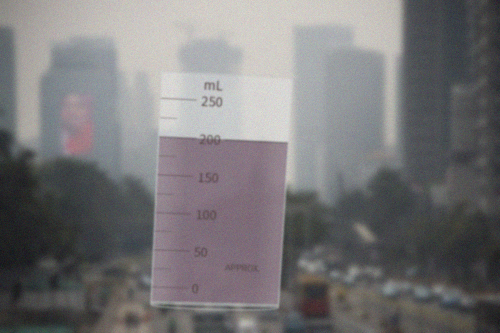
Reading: 200mL
